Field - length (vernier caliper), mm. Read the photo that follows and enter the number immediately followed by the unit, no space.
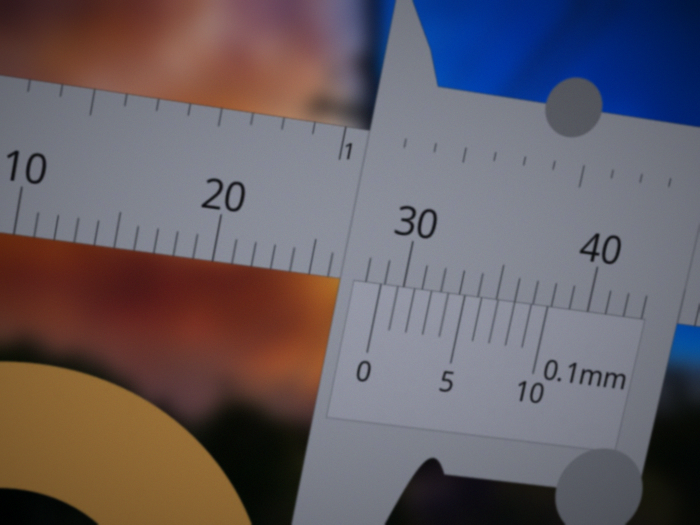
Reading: 28.8mm
